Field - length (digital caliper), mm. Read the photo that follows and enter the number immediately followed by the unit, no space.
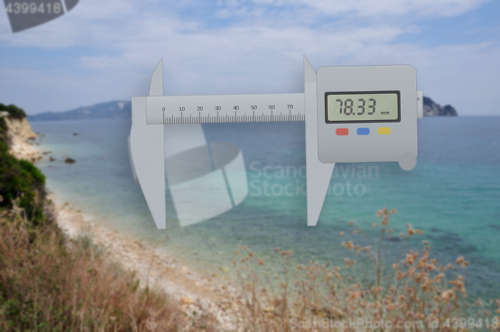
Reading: 78.33mm
